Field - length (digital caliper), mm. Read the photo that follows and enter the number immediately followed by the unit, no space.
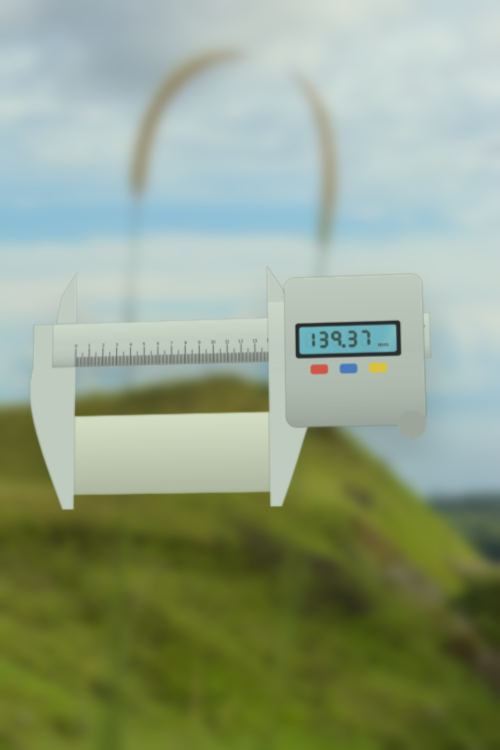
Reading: 139.37mm
